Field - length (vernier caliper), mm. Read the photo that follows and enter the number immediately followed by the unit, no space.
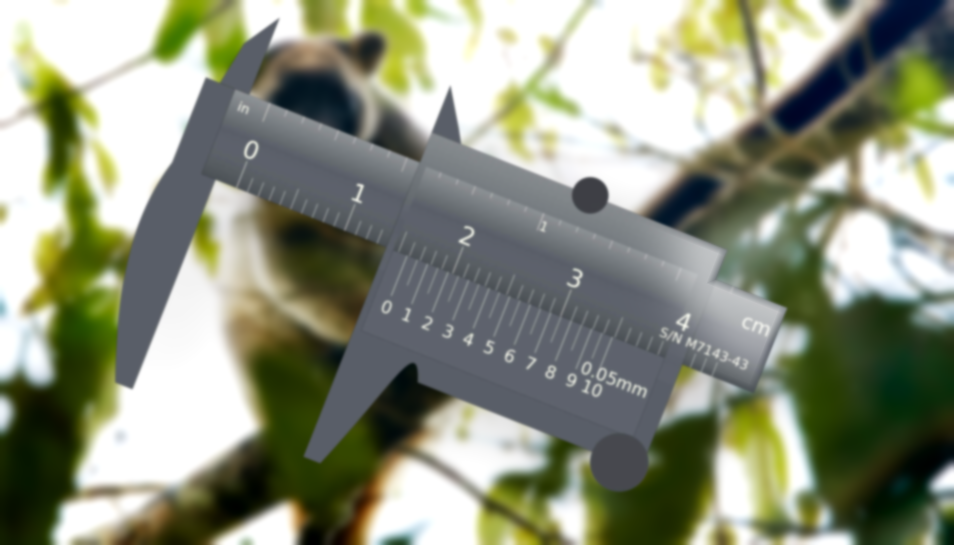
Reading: 15.8mm
